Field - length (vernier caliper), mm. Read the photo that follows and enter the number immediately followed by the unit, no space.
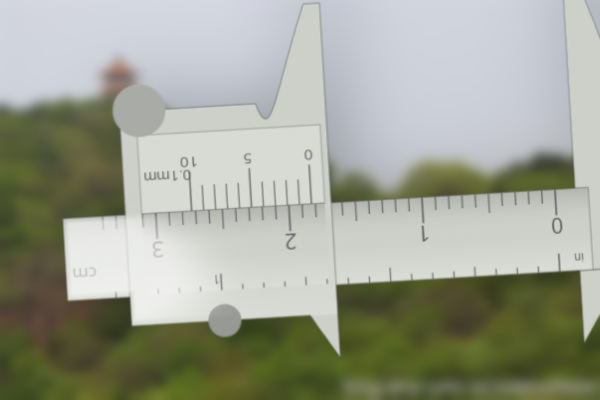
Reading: 18.3mm
